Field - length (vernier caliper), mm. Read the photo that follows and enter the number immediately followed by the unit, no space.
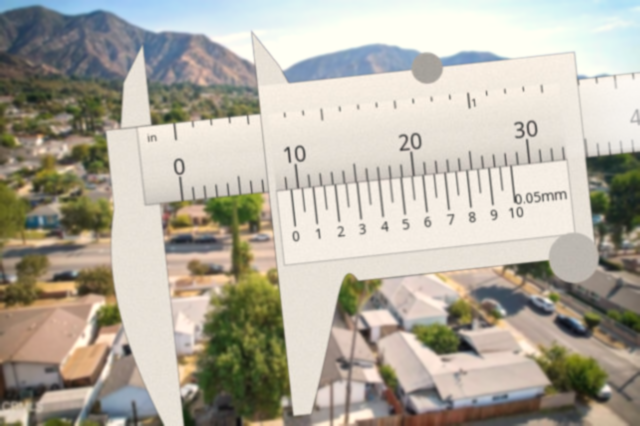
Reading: 9.4mm
